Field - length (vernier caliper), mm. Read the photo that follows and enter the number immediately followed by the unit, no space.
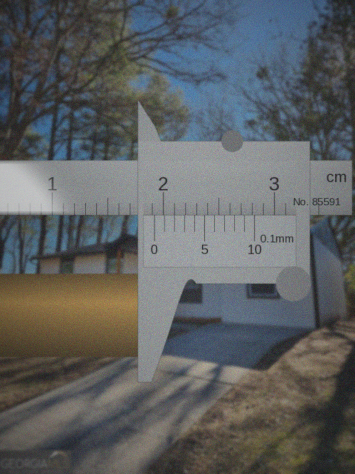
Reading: 19.2mm
